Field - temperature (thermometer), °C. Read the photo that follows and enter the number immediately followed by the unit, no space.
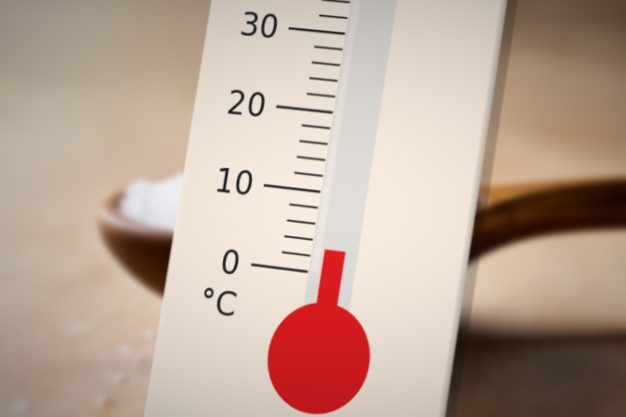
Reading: 3°C
